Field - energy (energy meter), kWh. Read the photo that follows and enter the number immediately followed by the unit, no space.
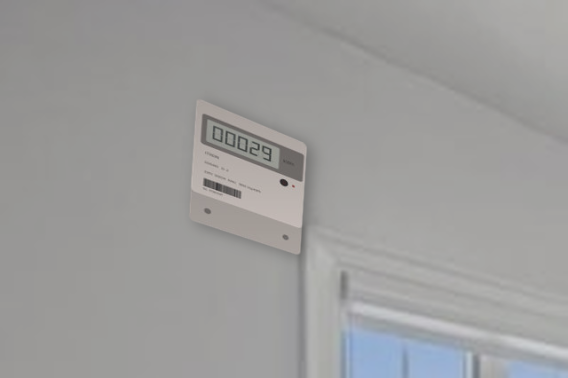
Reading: 29kWh
